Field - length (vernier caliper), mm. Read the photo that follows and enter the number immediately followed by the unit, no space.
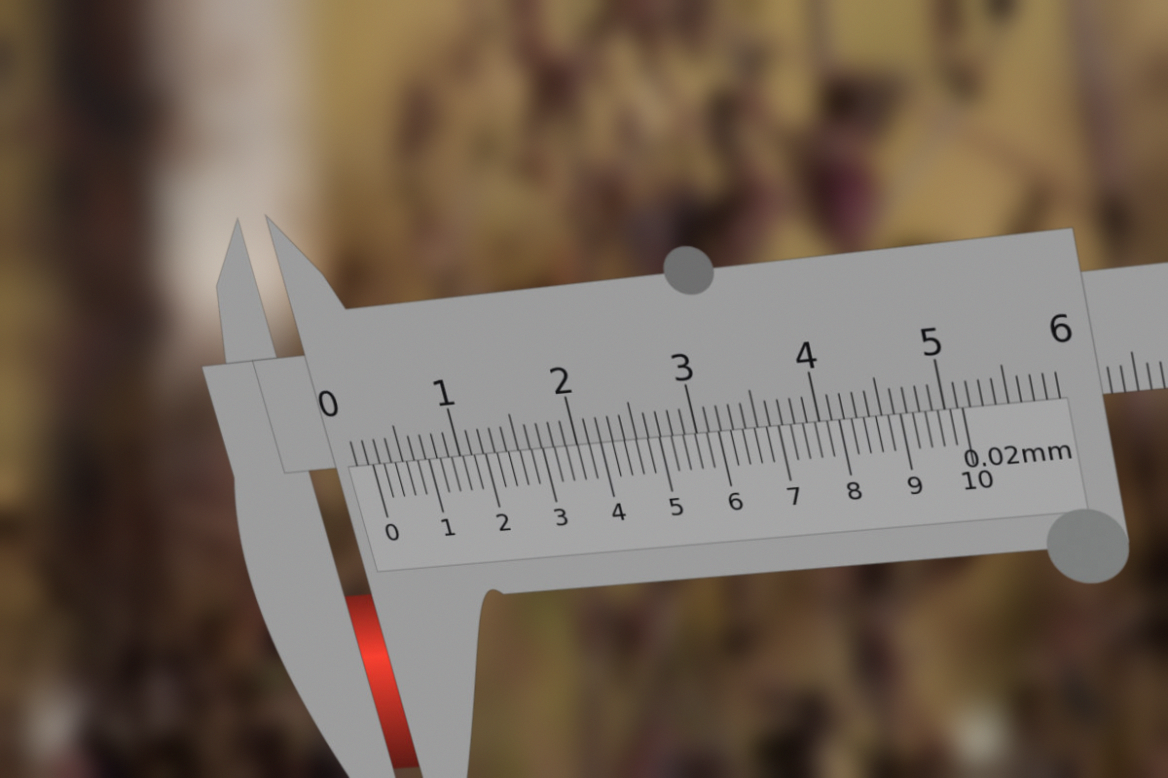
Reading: 2.4mm
